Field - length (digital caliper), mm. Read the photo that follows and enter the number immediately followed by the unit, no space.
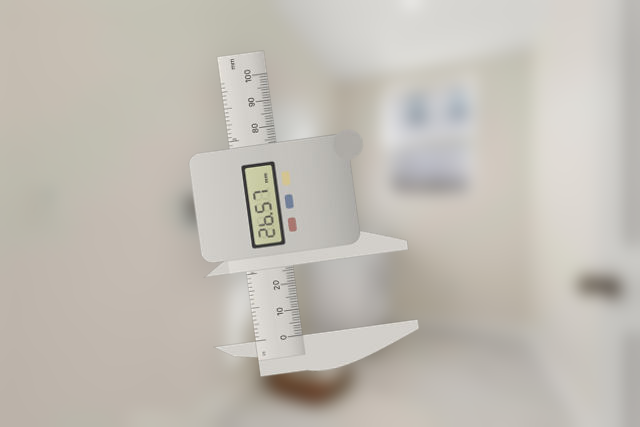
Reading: 26.57mm
